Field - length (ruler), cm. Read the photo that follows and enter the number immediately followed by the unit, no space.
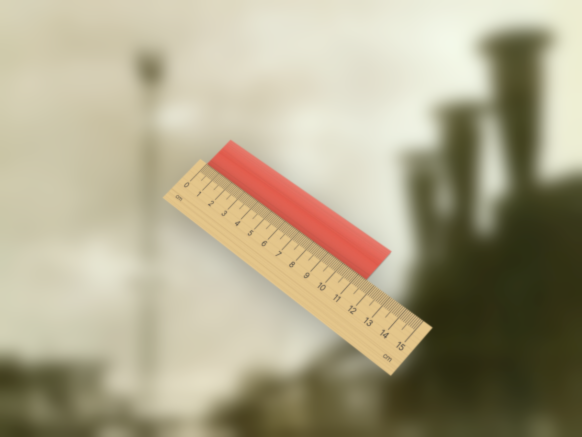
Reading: 11.5cm
